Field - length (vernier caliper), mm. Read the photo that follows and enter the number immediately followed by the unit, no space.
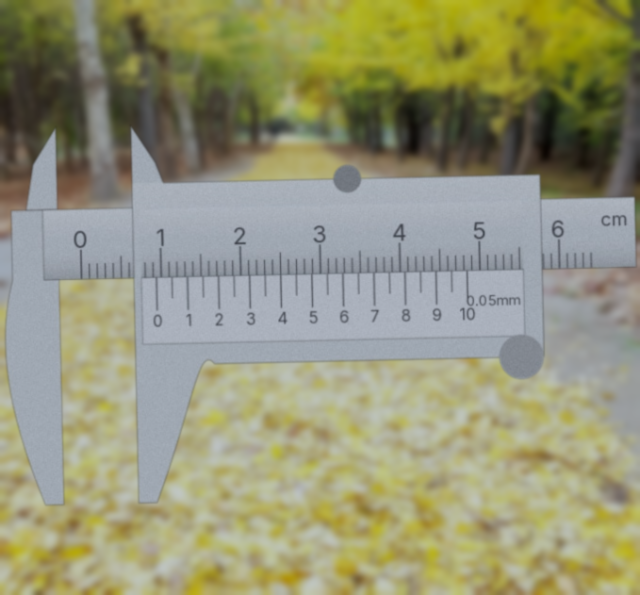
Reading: 9.4mm
